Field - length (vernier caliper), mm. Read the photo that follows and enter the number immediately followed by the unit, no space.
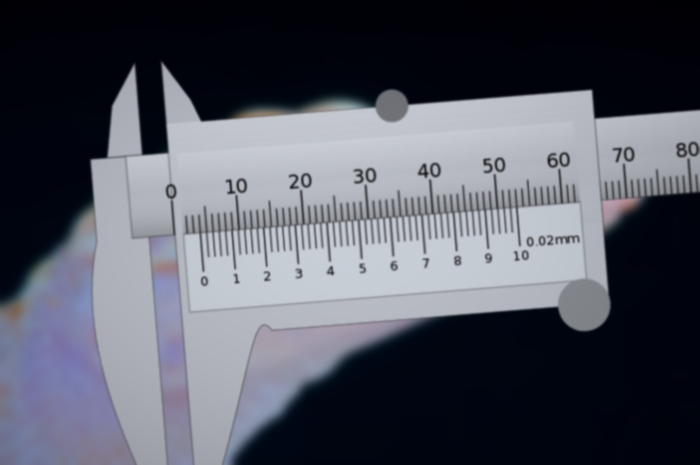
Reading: 4.0mm
